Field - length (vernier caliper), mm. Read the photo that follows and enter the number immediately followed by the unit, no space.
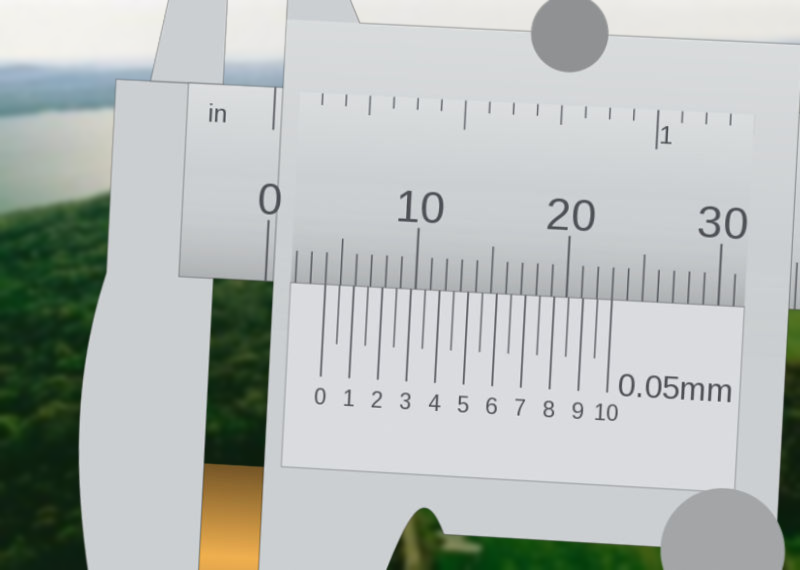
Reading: 4.0mm
